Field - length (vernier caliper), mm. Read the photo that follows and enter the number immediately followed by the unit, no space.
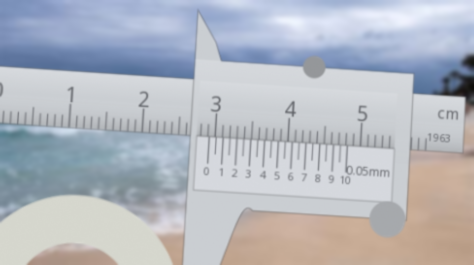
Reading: 29.2mm
